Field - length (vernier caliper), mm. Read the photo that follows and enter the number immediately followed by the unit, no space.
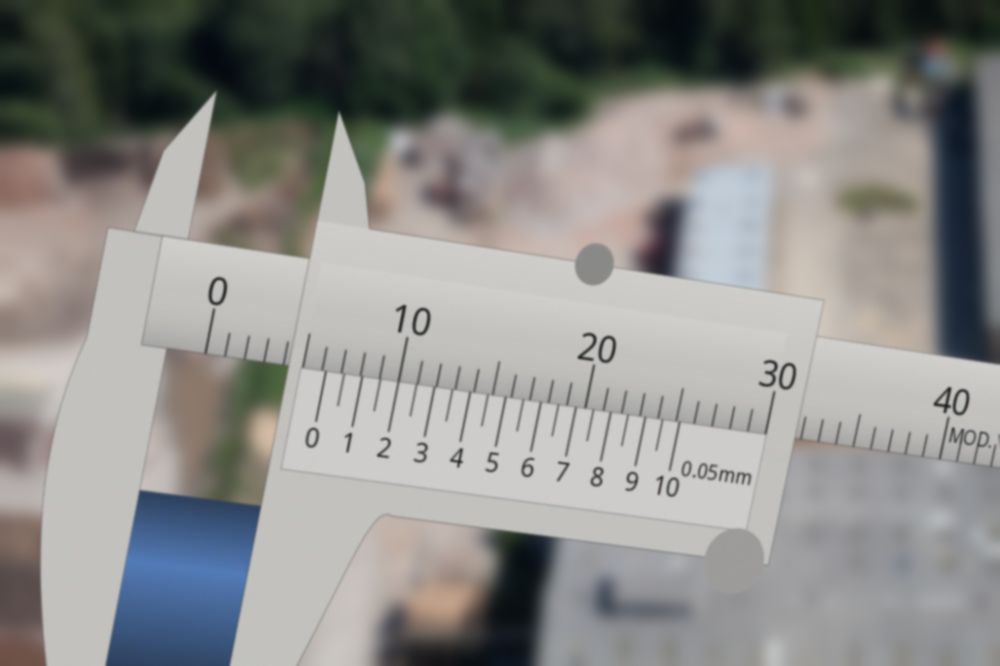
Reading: 6.2mm
